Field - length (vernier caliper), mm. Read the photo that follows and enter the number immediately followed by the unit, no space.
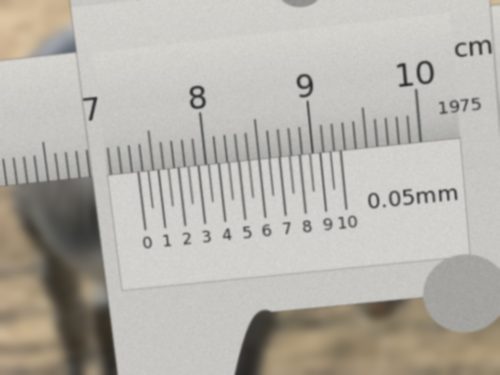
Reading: 73.6mm
